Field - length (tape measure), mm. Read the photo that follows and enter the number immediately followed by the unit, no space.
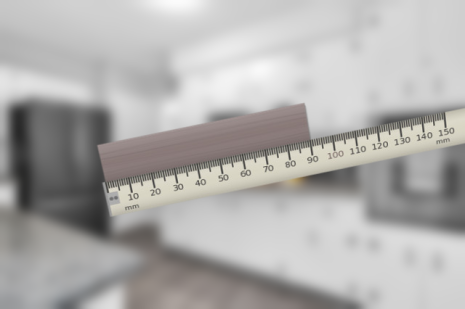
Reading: 90mm
